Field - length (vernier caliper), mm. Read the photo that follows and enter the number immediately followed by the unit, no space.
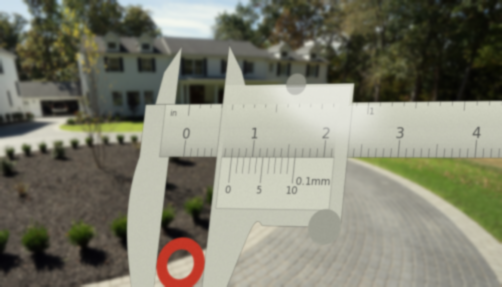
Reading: 7.0mm
